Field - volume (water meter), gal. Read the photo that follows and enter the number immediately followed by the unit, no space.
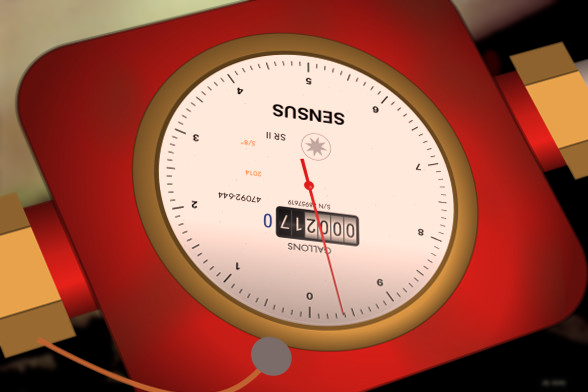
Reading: 2169.6gal
